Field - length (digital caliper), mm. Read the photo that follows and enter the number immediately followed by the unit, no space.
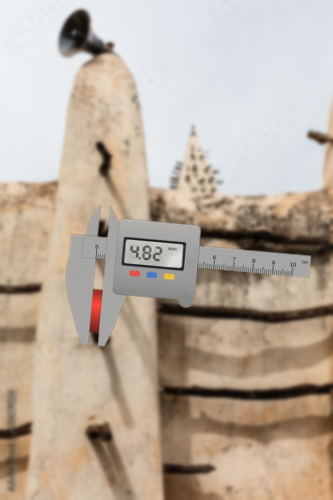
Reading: 4.82mm
